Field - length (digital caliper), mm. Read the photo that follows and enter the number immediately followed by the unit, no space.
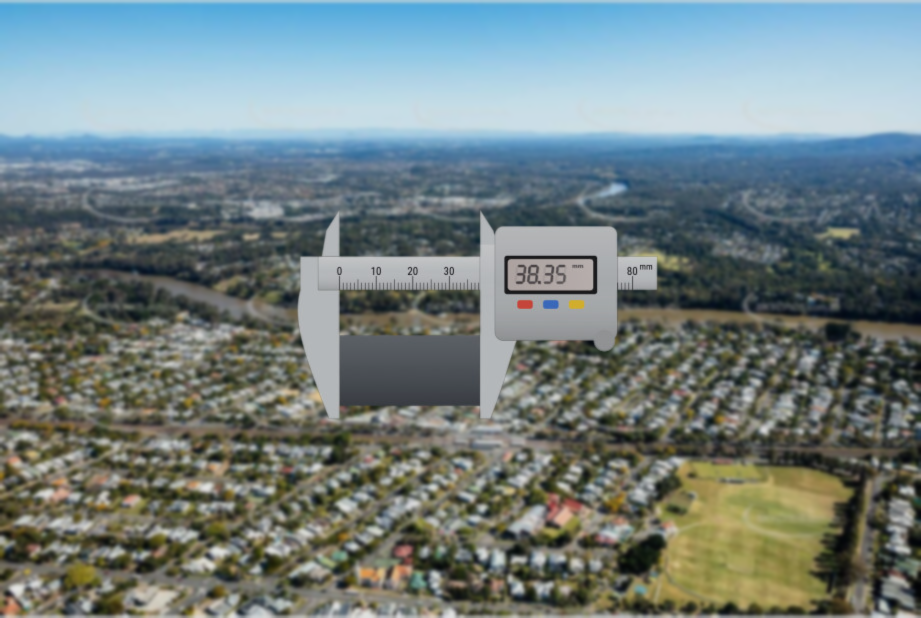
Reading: 38.35mm
